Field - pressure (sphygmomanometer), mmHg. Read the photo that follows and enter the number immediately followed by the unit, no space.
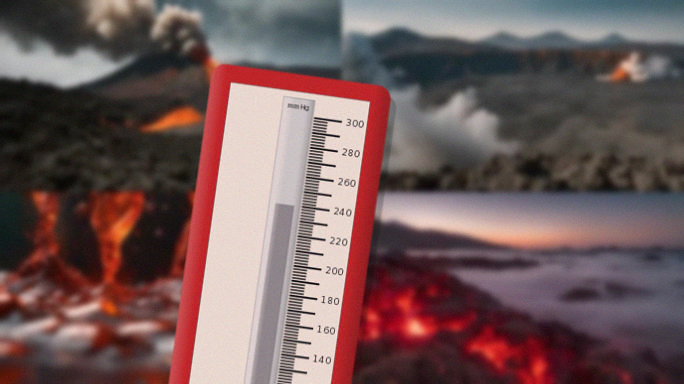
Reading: 240mmHg
